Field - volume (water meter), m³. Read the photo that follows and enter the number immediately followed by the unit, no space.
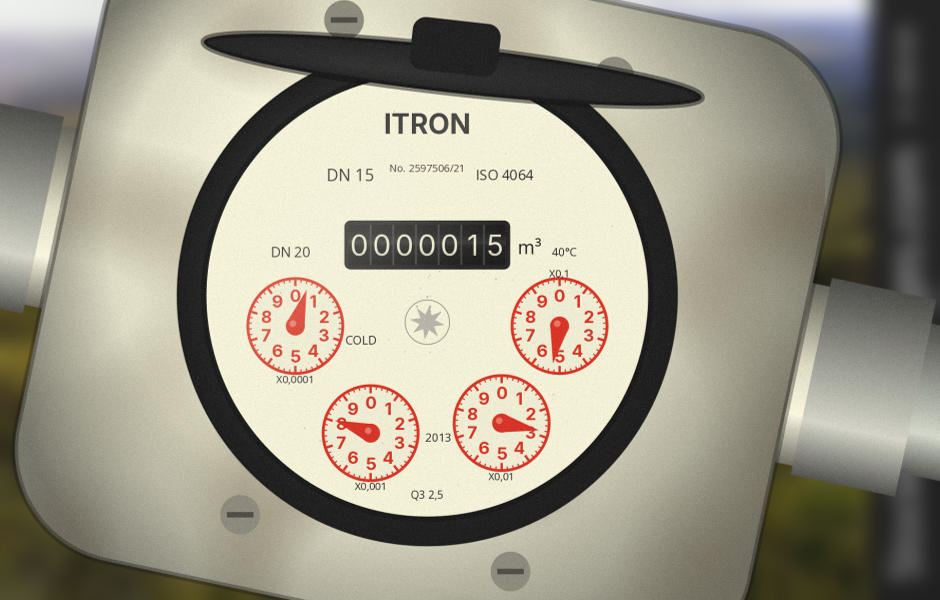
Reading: 15.5280m³
